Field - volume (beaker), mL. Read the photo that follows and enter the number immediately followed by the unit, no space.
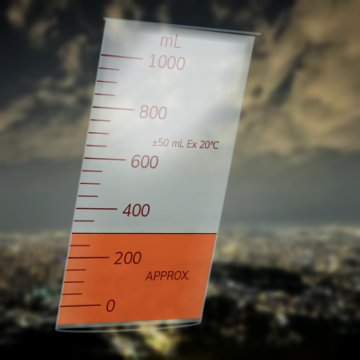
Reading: 300mL
